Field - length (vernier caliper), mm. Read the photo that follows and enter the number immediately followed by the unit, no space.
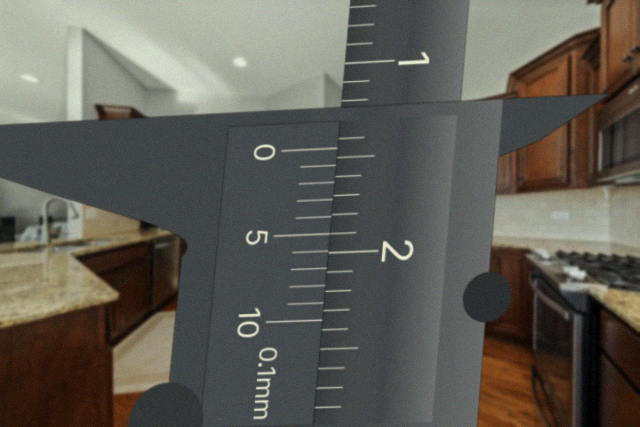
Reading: 14.5mm
